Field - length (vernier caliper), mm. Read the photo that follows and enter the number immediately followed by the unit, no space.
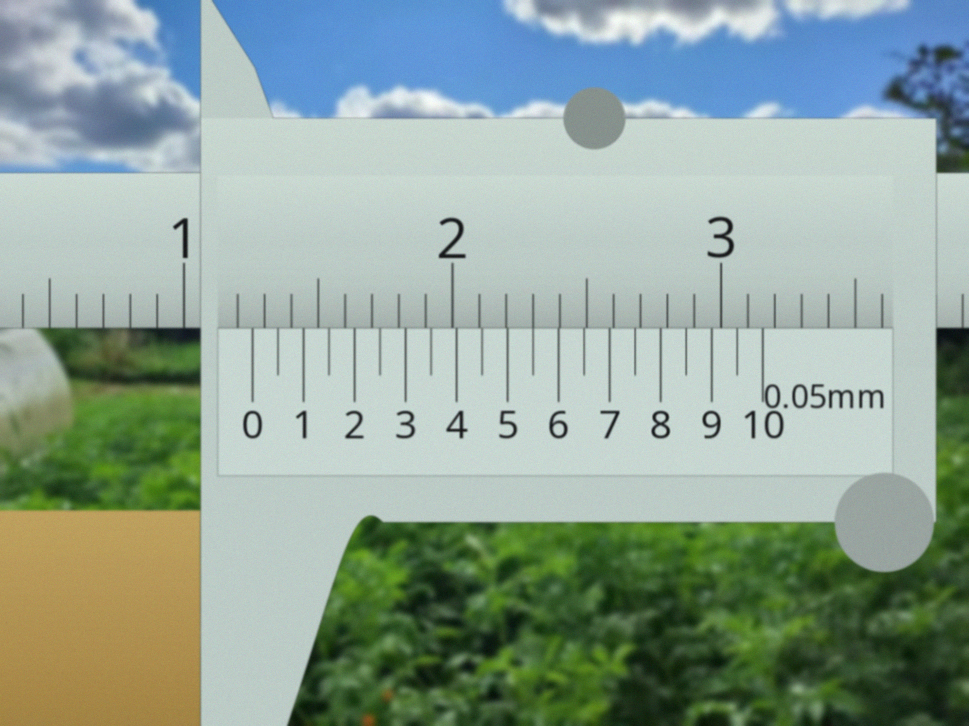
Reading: 12.55mm
